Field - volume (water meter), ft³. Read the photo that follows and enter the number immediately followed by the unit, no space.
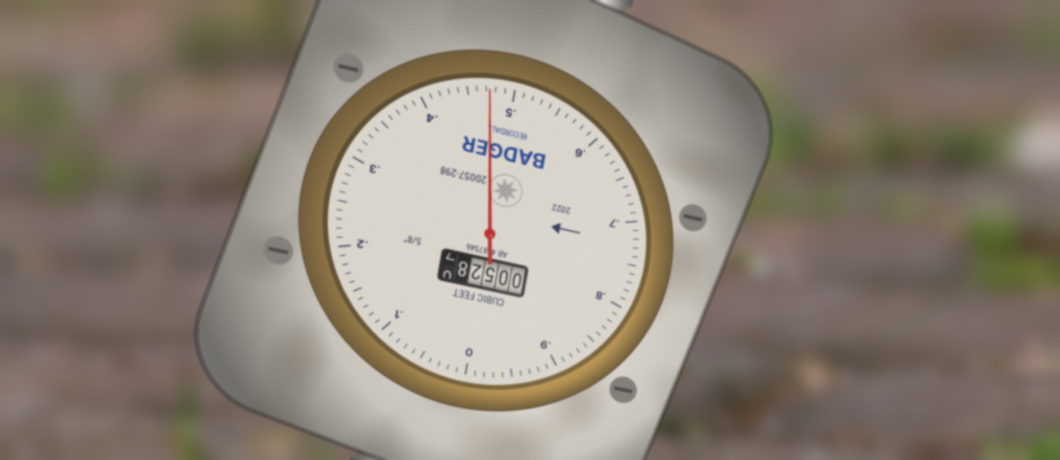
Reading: 5286.47ft³
